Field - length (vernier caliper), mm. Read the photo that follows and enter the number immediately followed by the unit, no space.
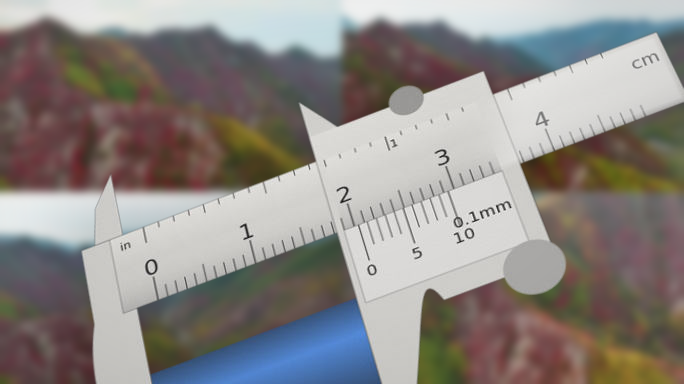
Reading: 20.4mm
